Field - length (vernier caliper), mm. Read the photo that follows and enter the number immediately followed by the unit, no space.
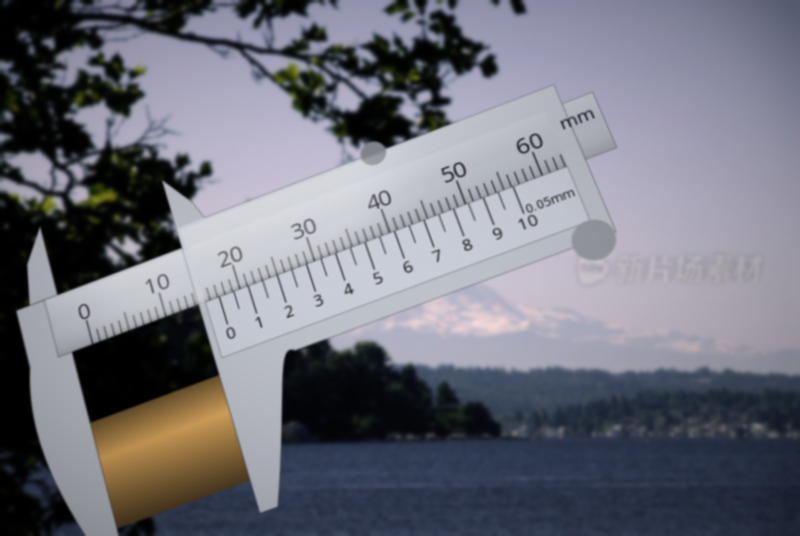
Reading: 17.2mm
